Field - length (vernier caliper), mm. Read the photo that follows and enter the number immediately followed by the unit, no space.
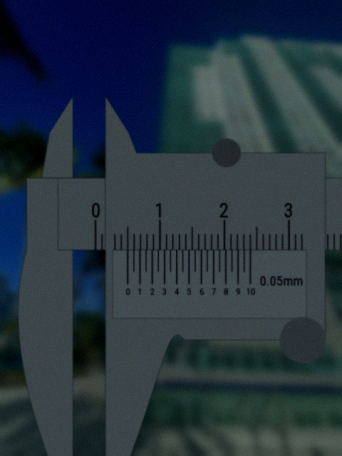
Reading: 5.0mm
